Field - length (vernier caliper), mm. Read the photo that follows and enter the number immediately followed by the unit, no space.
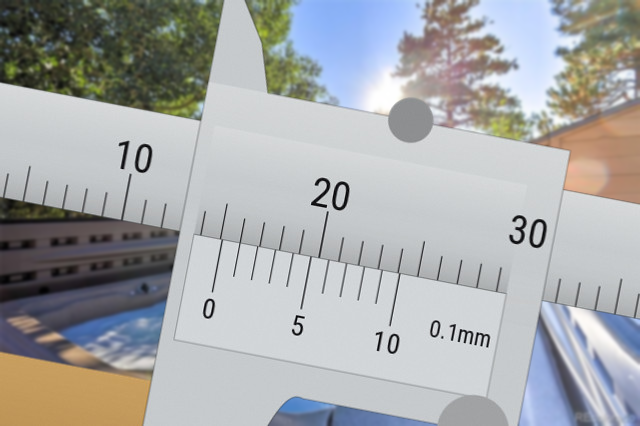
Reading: 15.1mm
